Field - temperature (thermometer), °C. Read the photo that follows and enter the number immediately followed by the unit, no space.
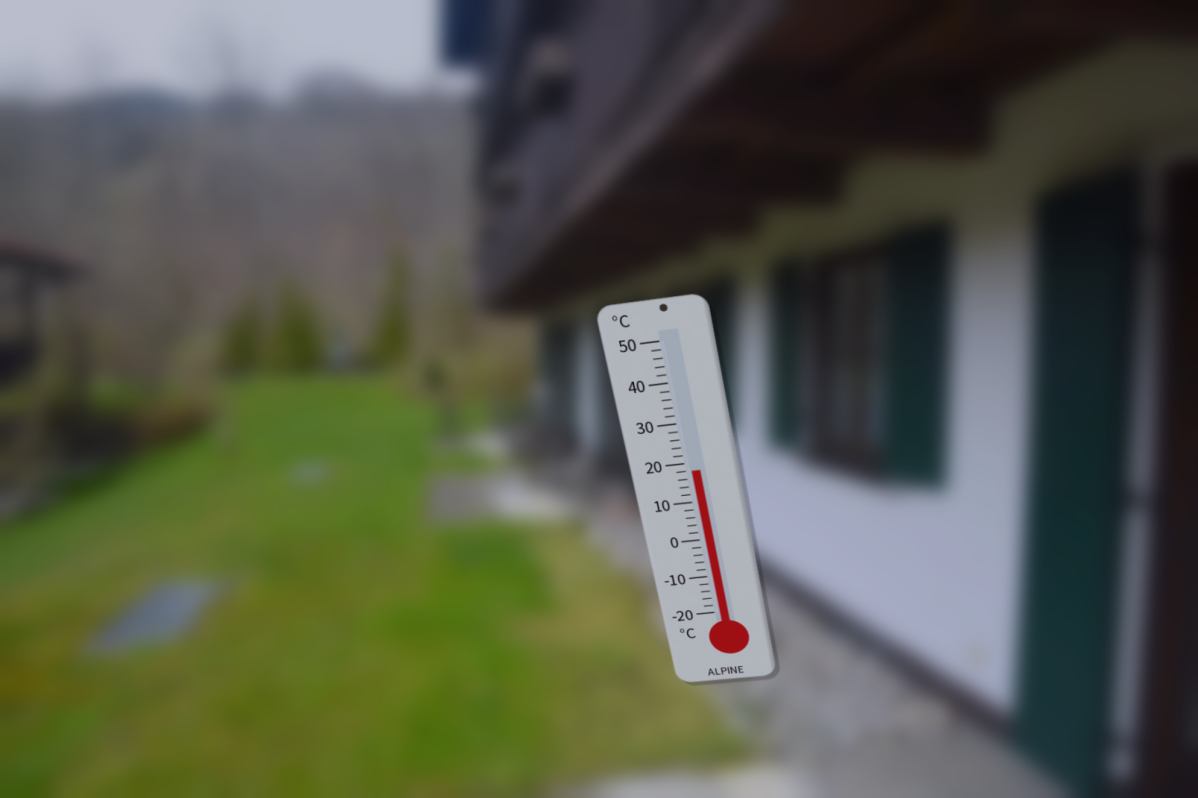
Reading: 18°C
